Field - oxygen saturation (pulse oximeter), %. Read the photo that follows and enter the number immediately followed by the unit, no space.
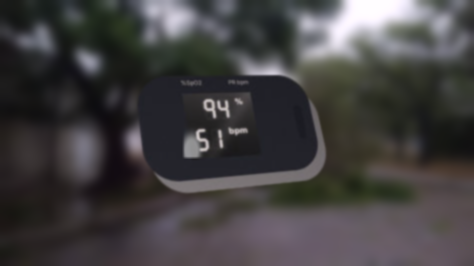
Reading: 94%
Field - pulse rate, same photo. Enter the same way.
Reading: 51bpm
